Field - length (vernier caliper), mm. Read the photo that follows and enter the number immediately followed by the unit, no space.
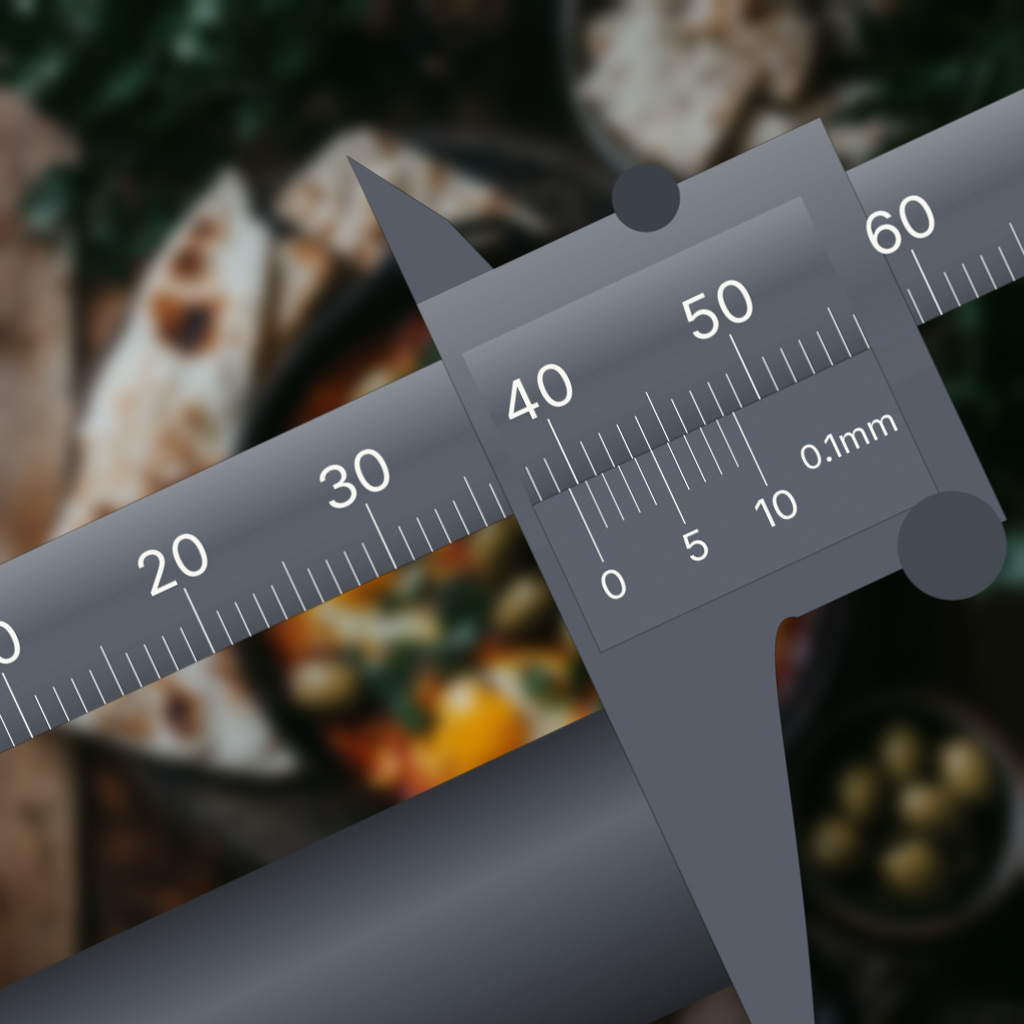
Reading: 39.5mm
